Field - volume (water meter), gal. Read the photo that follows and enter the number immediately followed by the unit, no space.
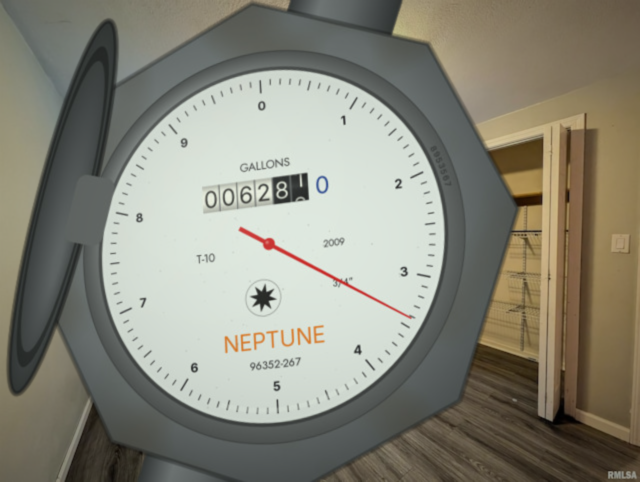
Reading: 62813.4gal
